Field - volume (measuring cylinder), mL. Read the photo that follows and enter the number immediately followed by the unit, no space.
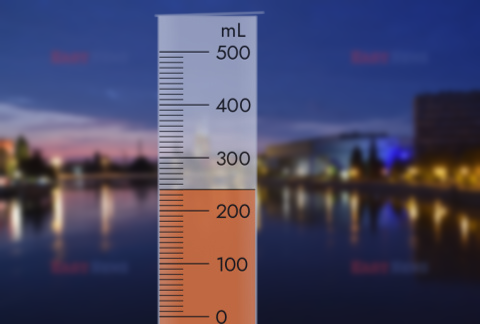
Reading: 240mL
